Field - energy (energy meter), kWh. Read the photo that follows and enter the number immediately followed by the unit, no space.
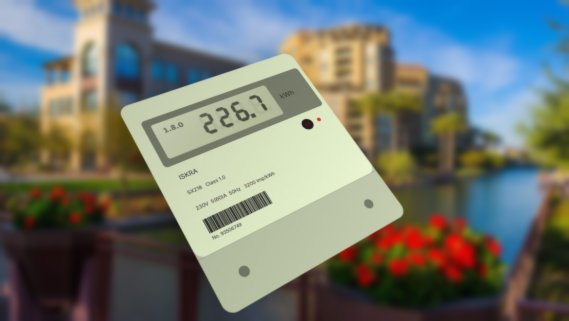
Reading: 226.7kWh
